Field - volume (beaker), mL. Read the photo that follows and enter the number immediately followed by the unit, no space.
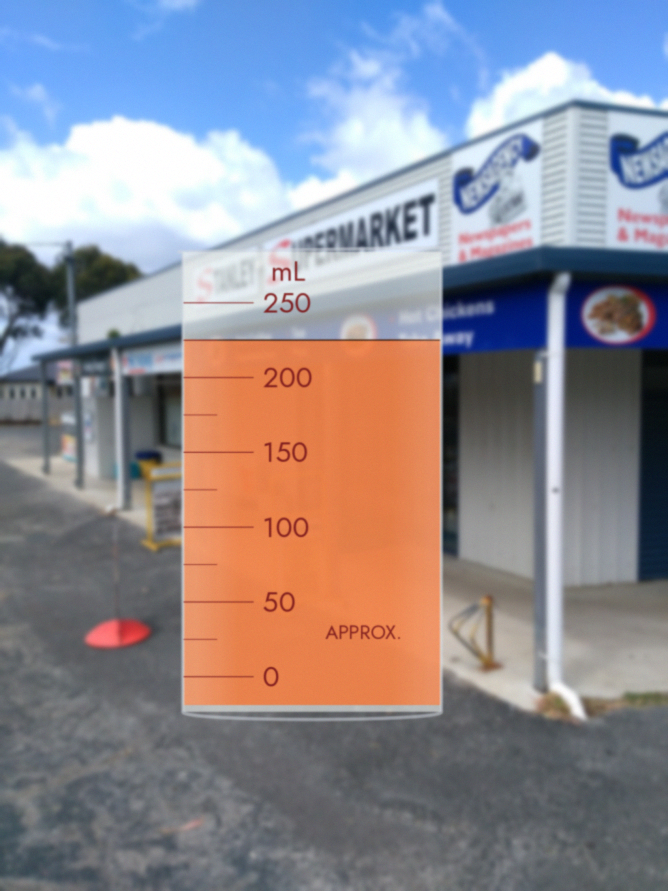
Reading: 225mL
